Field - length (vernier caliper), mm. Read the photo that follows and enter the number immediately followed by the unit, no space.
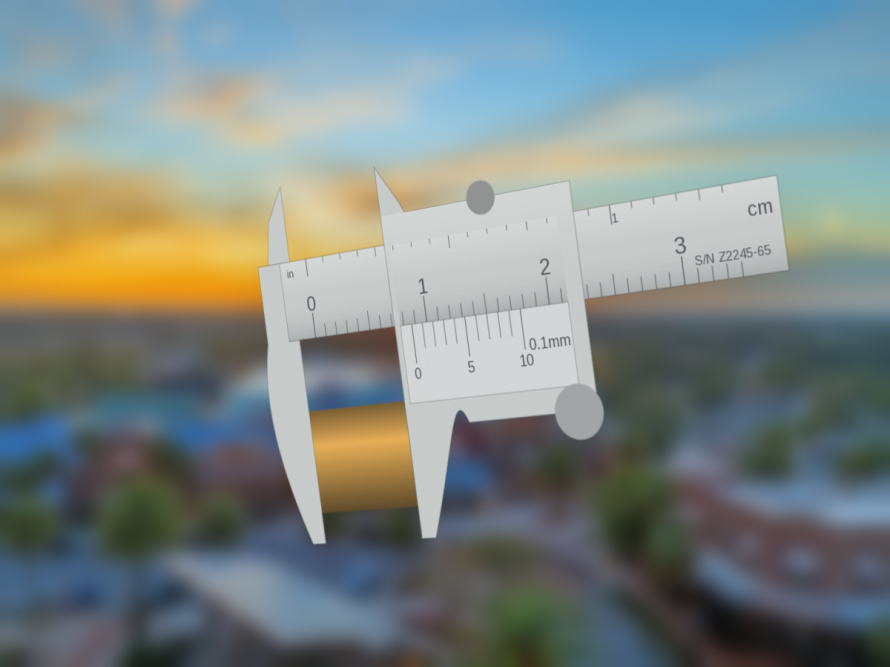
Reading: 8.7mm
